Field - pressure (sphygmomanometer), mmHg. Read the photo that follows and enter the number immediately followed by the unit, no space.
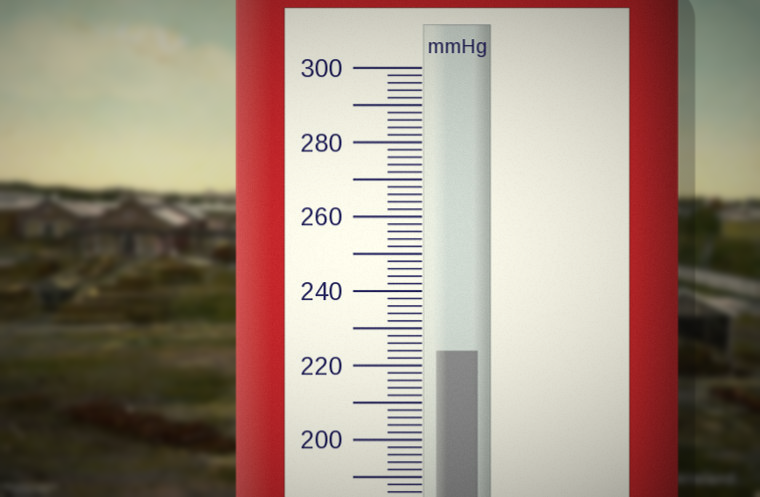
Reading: 224mmHg
